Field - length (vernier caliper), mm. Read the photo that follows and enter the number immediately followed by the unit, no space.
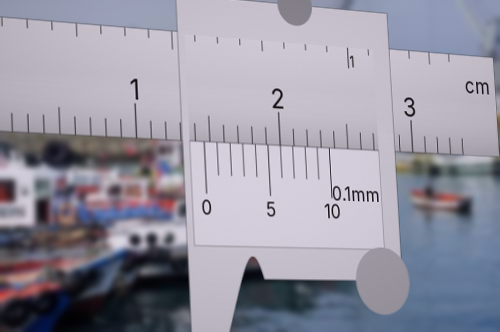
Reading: 14.6mm
